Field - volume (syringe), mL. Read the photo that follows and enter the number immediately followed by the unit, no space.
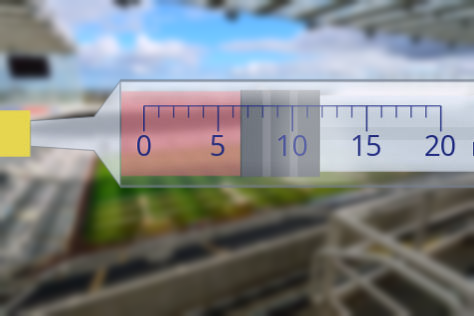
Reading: 6.5mL
